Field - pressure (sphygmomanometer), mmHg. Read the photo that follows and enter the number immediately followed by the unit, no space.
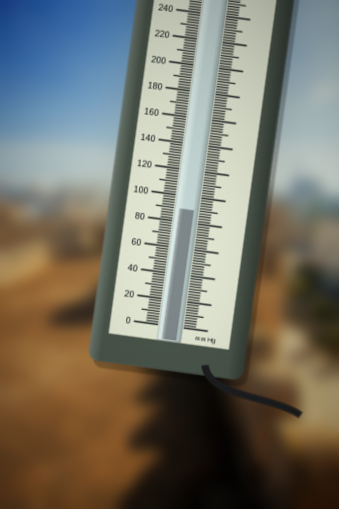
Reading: 90mmHg
